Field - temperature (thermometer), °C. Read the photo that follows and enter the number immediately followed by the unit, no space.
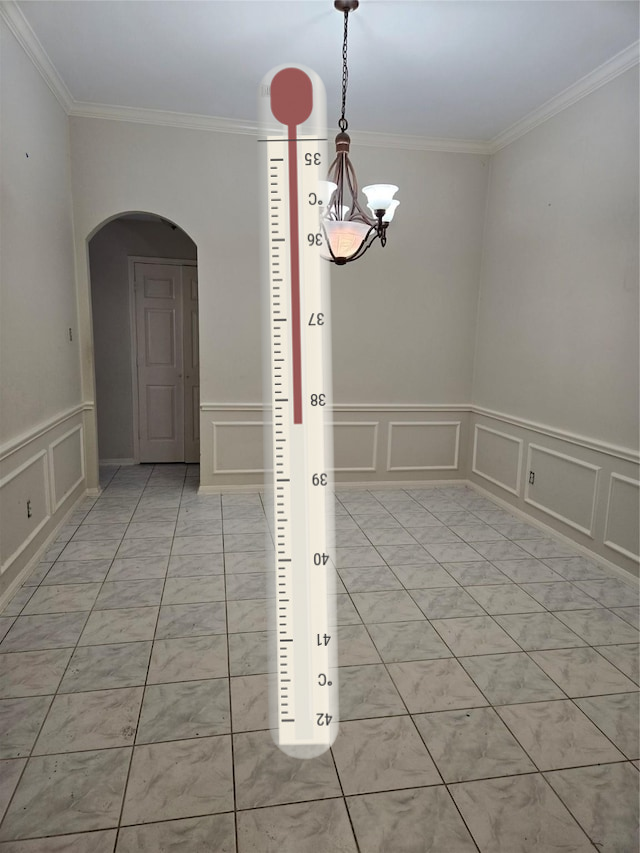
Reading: 38.3°C
